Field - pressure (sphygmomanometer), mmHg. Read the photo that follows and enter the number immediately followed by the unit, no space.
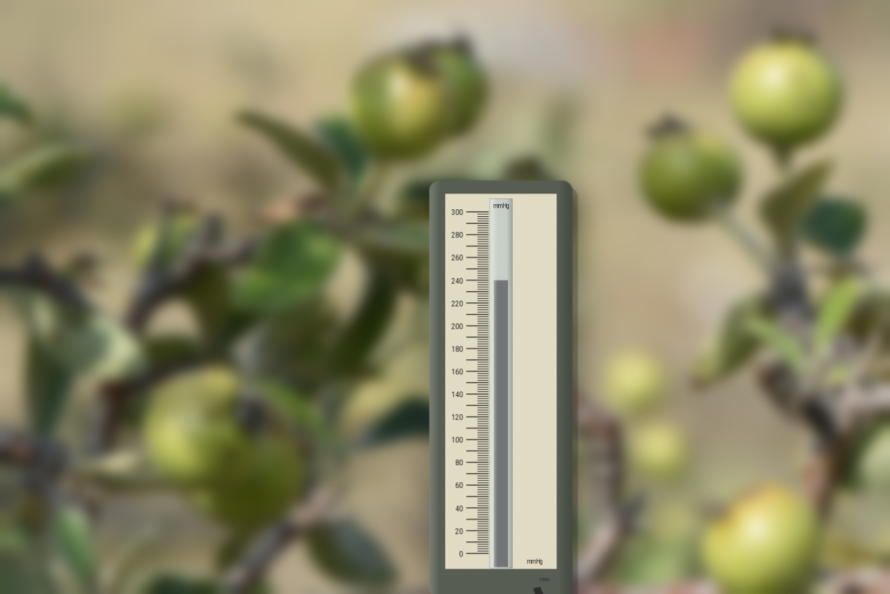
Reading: 240mmHg
